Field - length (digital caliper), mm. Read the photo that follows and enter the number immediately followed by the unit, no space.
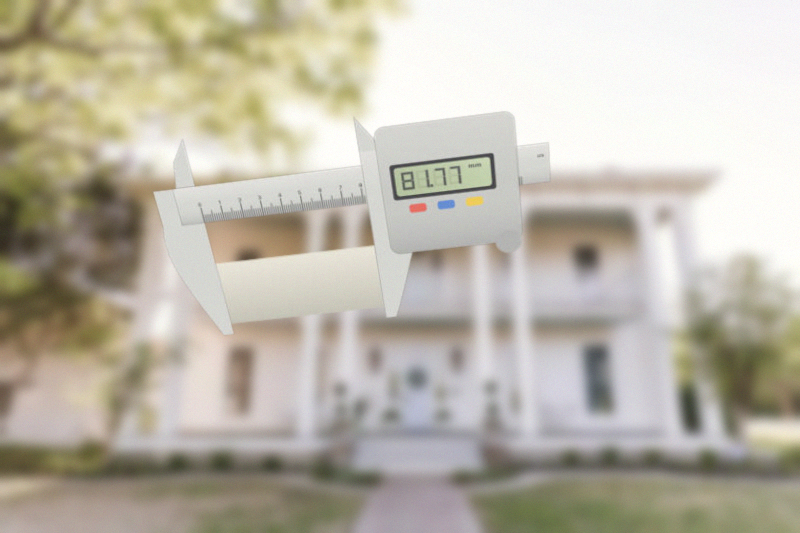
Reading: 81.77mm
